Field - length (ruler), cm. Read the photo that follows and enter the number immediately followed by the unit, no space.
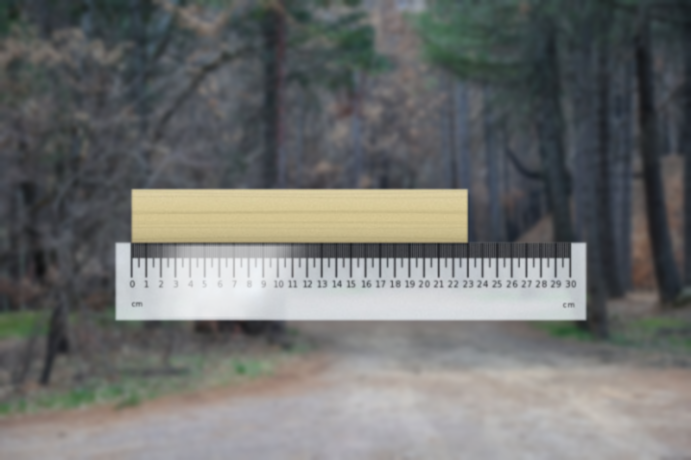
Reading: 23cm
